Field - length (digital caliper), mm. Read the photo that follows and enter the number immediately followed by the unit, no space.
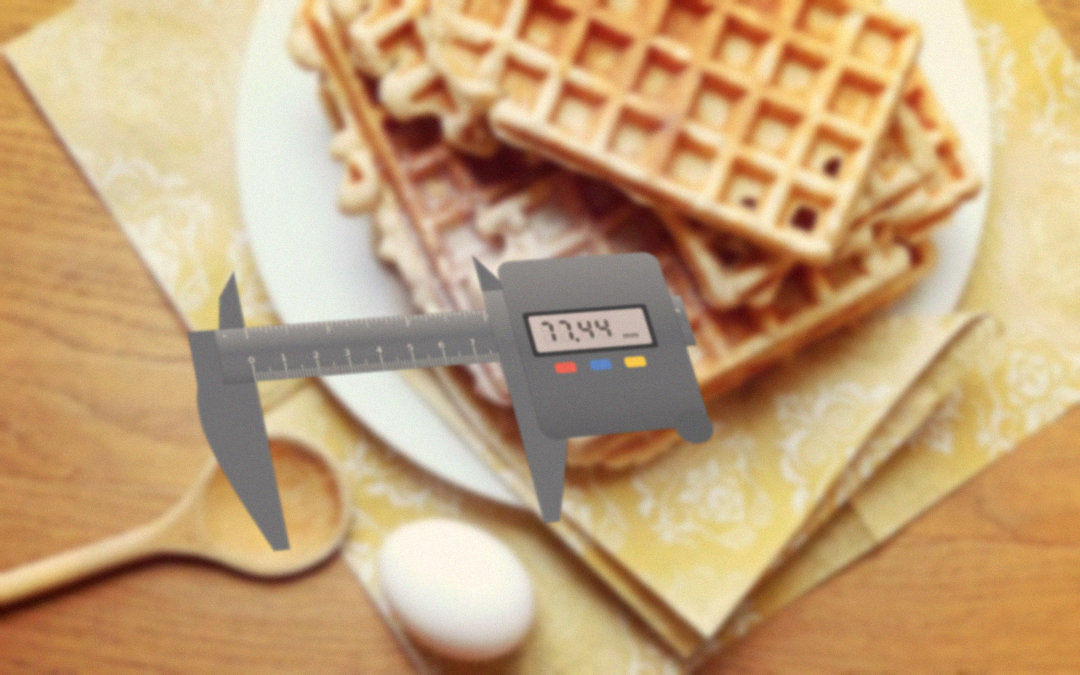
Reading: 77.44mm
